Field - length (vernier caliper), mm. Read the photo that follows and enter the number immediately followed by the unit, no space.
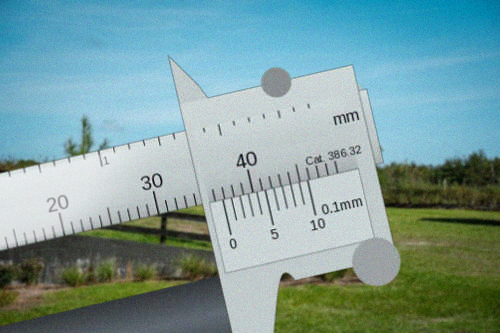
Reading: 36.8mm
